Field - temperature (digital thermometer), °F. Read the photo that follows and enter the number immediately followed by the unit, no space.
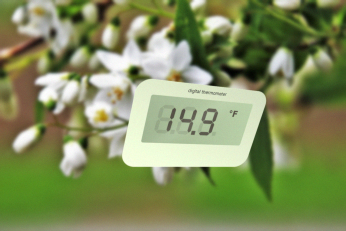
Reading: 14.9°F
